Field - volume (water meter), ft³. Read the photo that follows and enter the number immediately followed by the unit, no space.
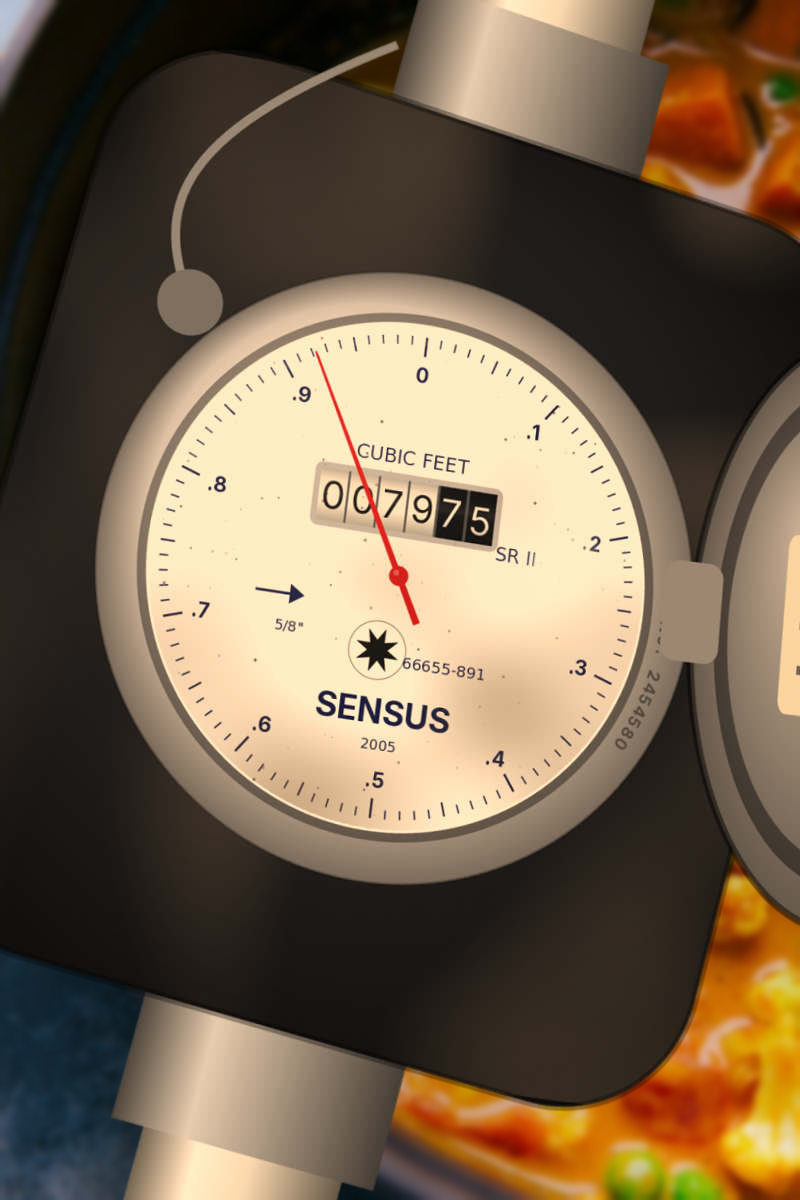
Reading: 7974.92ft³
